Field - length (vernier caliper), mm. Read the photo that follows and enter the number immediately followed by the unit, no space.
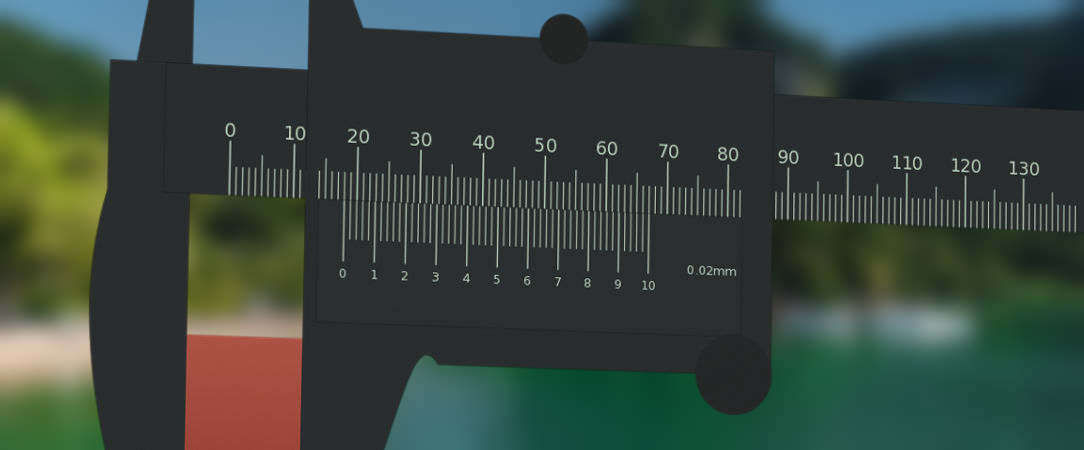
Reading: 18.0mm
